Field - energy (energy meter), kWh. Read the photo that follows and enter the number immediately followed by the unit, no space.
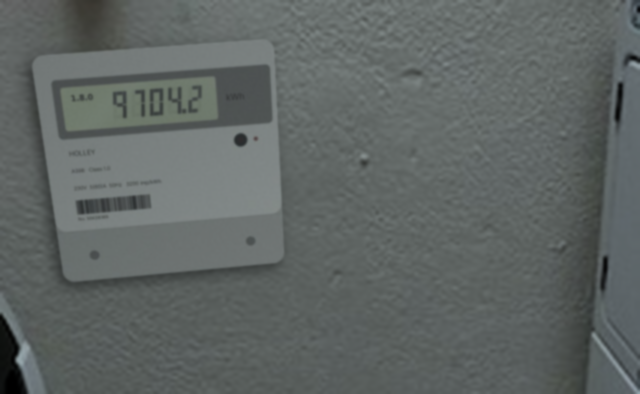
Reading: 9704.2kWh
